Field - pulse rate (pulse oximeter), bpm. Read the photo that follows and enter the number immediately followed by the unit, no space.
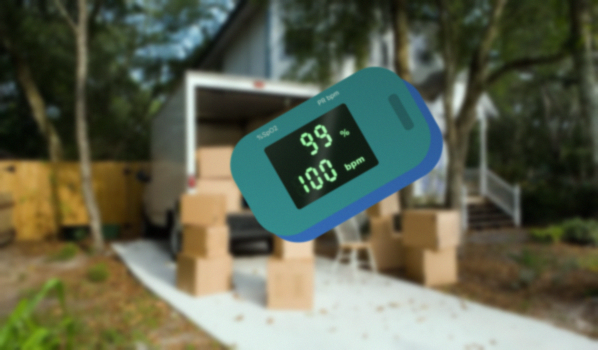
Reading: 100bpm
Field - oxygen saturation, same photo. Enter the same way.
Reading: 99%
